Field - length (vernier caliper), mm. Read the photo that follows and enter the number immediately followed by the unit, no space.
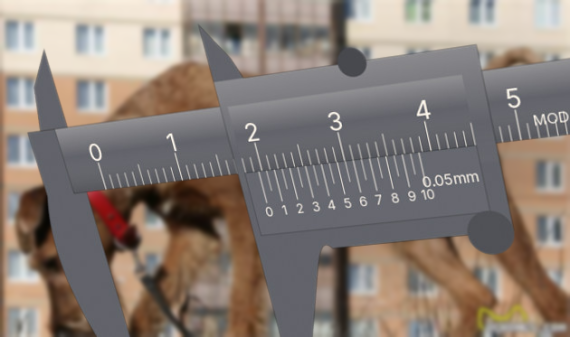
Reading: 19.6mm
